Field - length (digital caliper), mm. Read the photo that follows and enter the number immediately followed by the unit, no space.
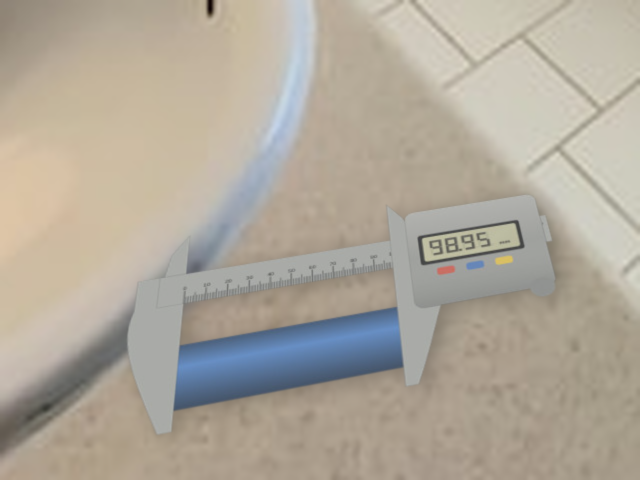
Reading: 98.95mm
